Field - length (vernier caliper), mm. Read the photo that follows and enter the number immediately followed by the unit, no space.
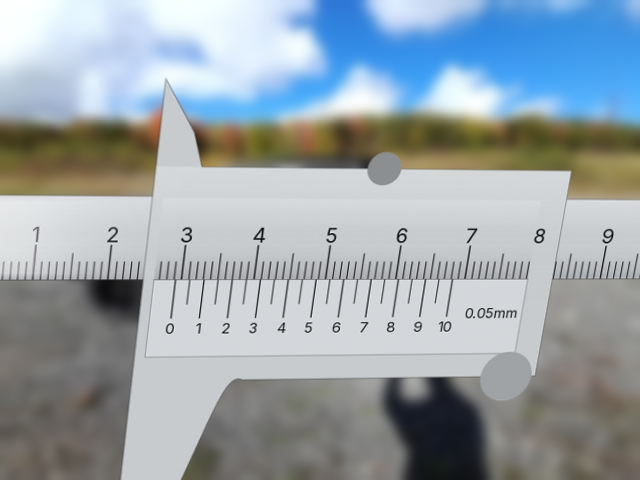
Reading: 29.2mm
